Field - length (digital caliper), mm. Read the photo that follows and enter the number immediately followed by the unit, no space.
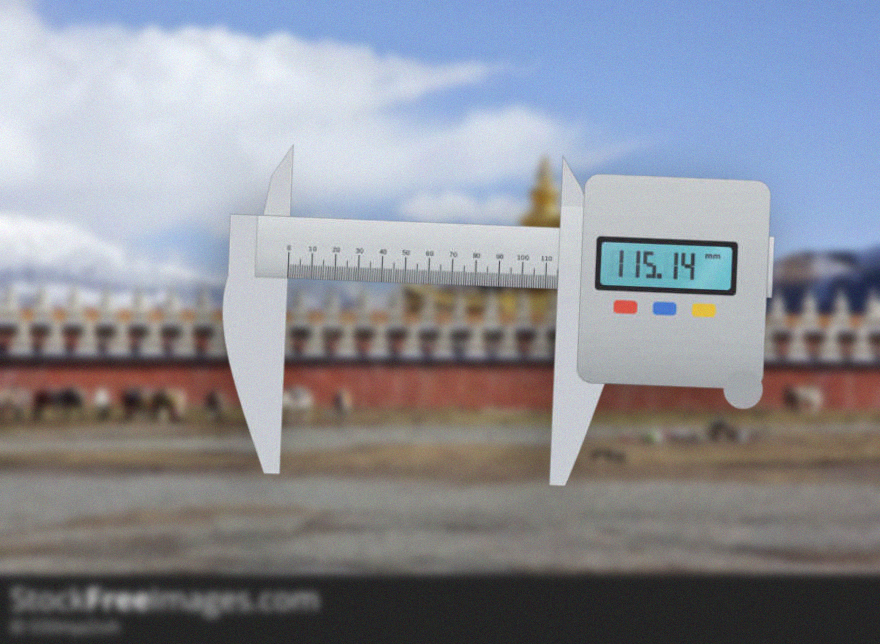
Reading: 115.14mm
